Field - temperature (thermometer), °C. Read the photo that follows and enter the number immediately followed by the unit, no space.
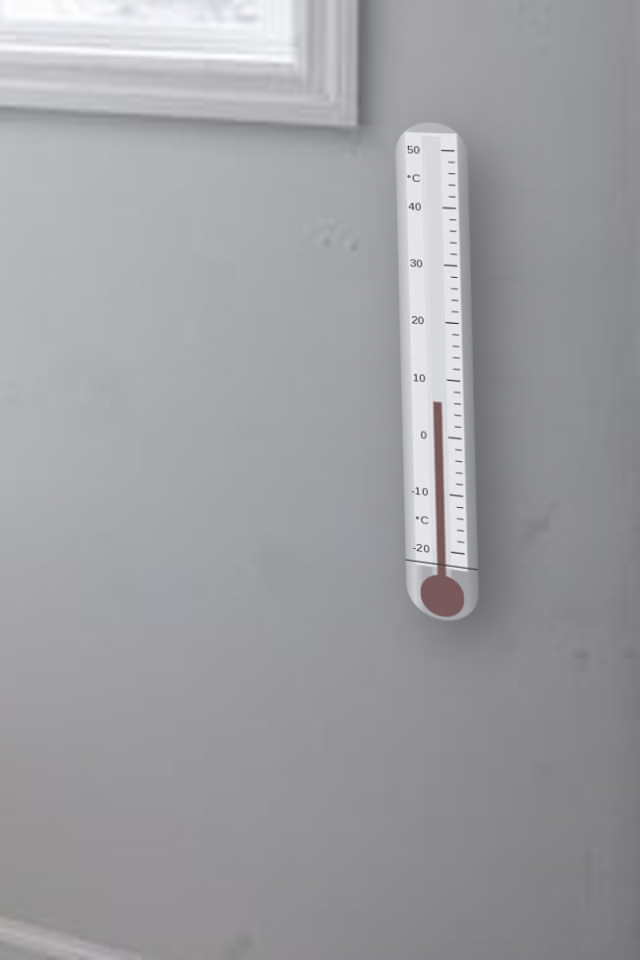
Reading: 6°C
